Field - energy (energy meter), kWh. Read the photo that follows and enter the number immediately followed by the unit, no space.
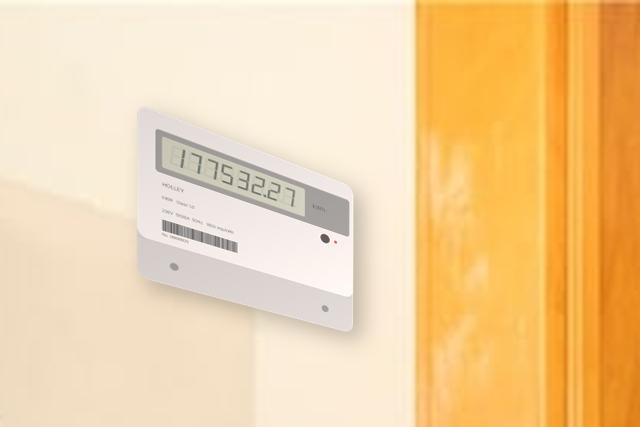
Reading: 177532.27kWh
